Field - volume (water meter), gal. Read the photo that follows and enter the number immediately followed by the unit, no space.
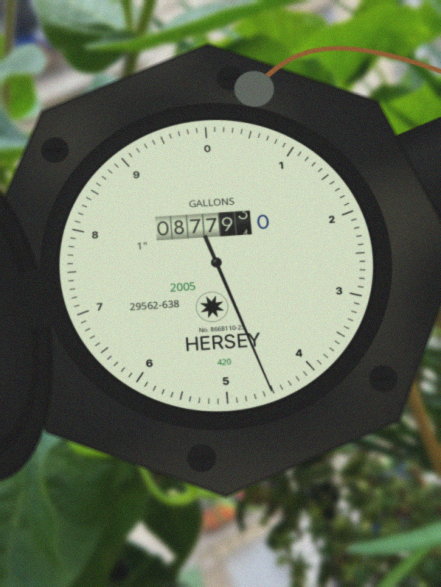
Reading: 877934.5gal
